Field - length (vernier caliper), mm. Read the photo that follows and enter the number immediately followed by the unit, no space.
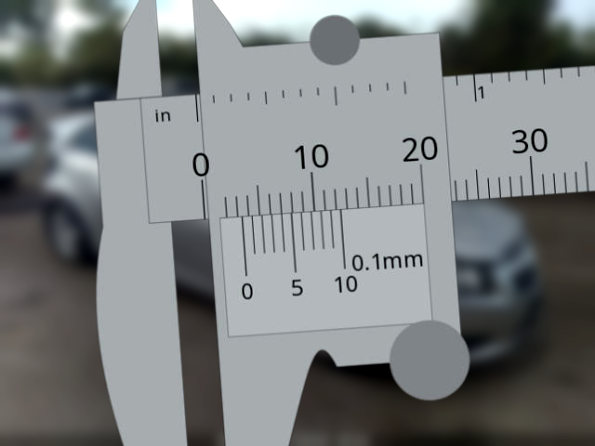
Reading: 3.4mm
